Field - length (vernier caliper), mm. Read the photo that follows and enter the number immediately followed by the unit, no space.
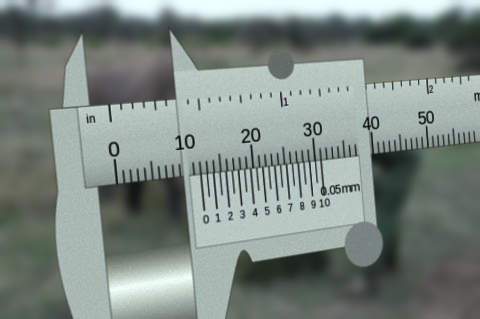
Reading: 12.0mm
